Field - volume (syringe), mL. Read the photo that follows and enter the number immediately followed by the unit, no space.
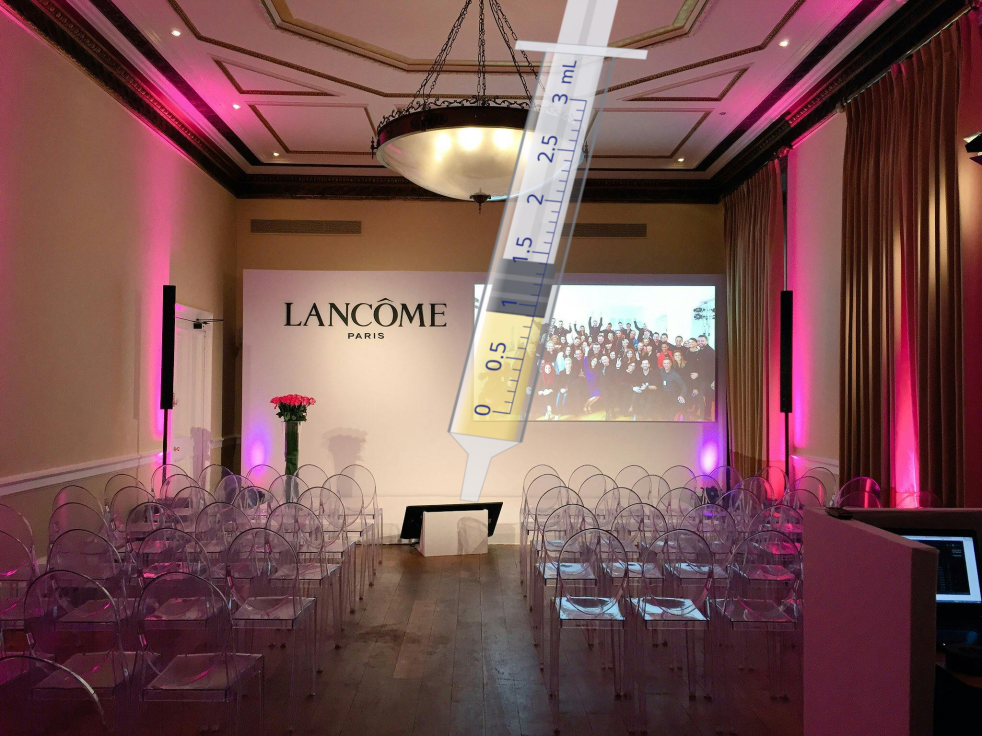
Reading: 0.9mL
